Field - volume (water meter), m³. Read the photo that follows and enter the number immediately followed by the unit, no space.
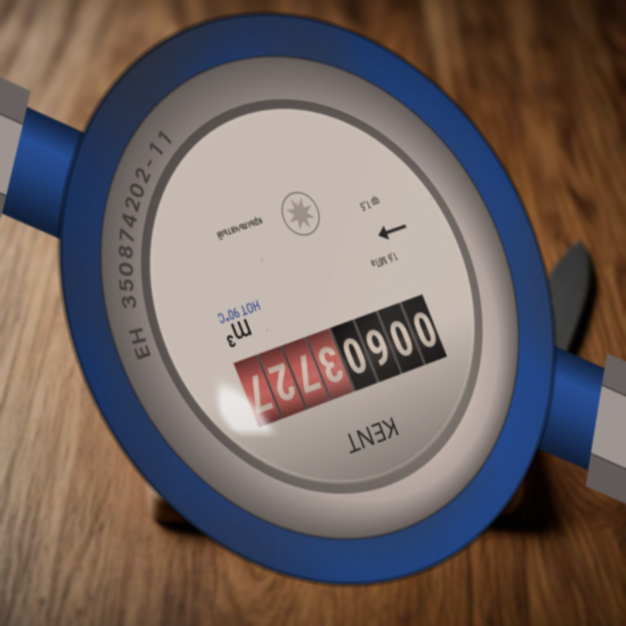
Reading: 60.3727m³
